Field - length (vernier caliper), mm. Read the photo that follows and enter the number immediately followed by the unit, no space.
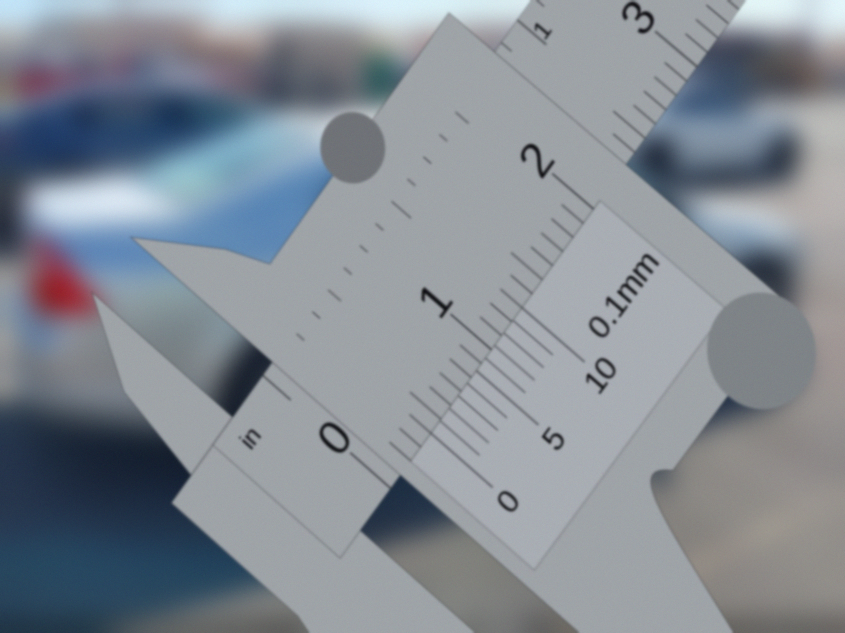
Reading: 4.0mm
